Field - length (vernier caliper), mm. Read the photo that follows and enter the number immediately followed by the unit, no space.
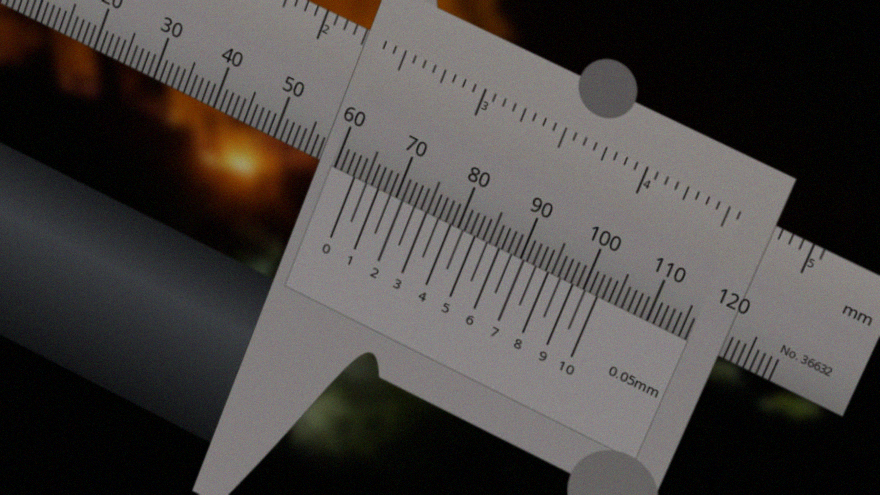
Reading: 63.2mm
